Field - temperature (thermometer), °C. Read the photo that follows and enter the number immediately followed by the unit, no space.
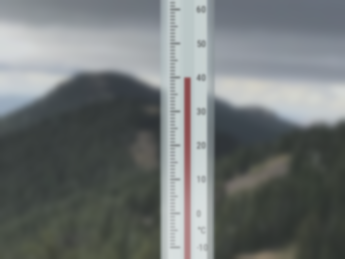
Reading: 40°C
